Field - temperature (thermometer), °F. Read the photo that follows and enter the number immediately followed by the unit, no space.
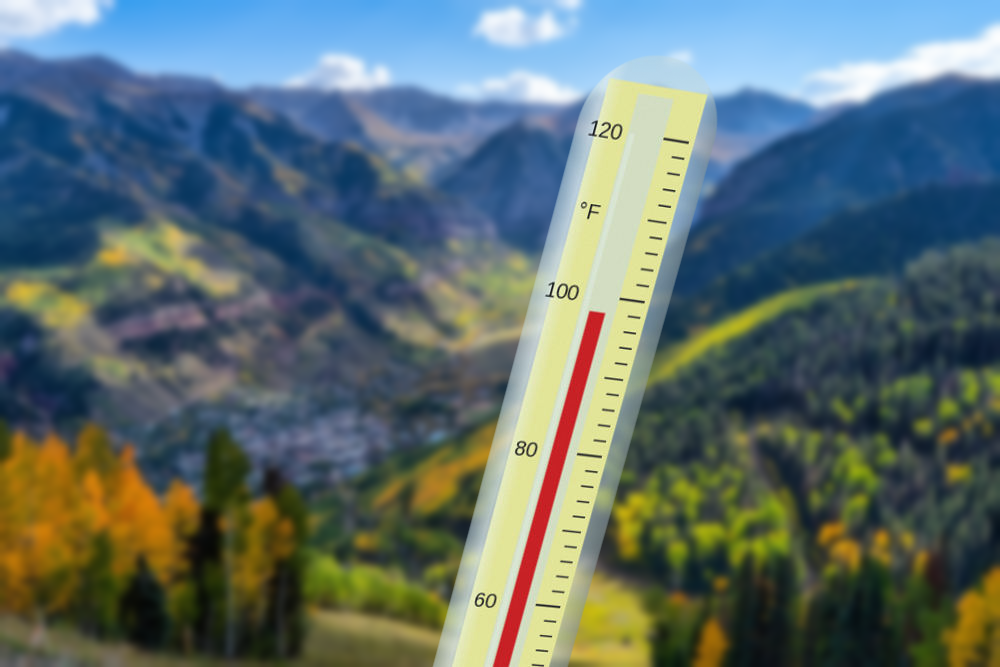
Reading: 98°F
